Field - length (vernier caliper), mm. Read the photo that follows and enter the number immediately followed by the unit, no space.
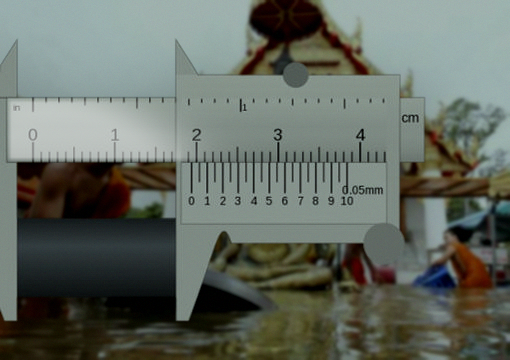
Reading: 19.4mm
